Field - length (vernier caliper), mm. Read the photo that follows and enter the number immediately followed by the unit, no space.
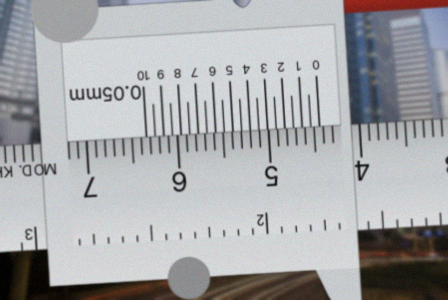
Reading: 44.4mm
